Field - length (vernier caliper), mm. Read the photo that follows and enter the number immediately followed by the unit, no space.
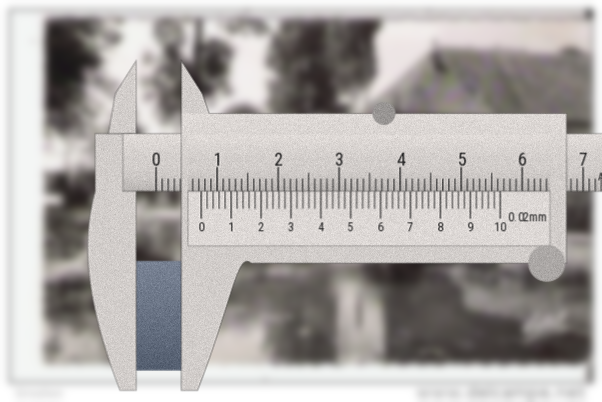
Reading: 7.4mm
